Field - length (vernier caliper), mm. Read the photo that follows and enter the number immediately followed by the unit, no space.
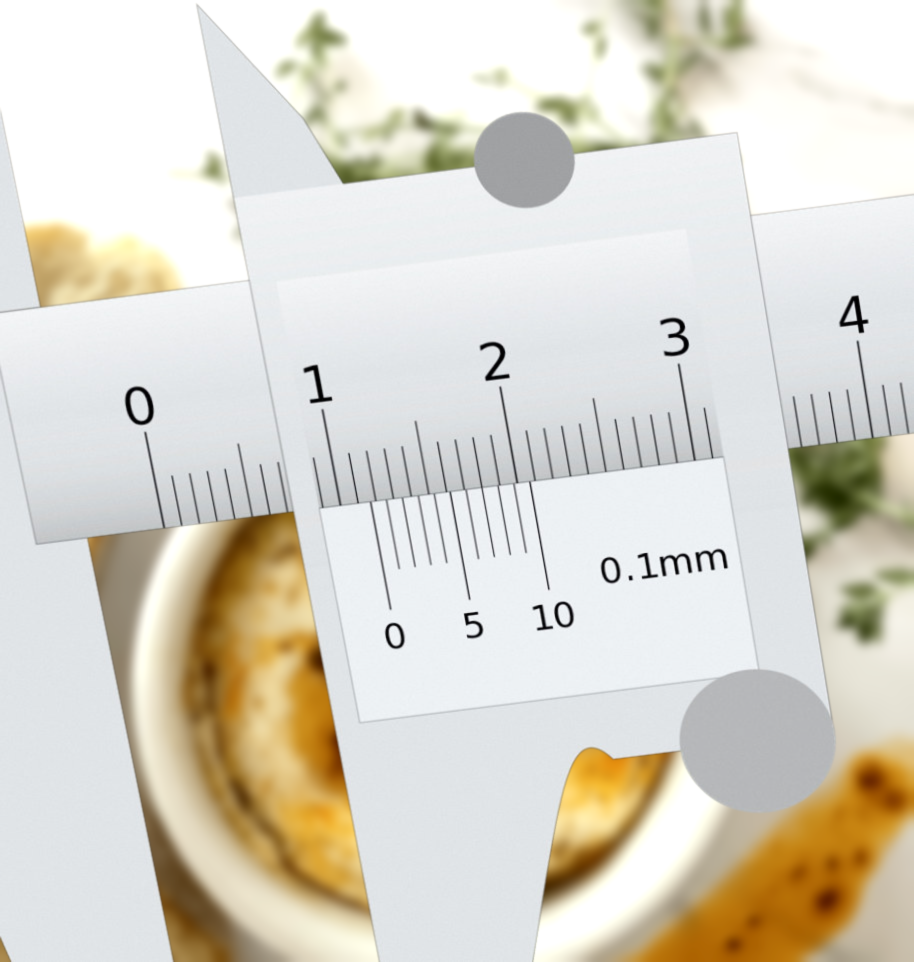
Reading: 11.7mm
